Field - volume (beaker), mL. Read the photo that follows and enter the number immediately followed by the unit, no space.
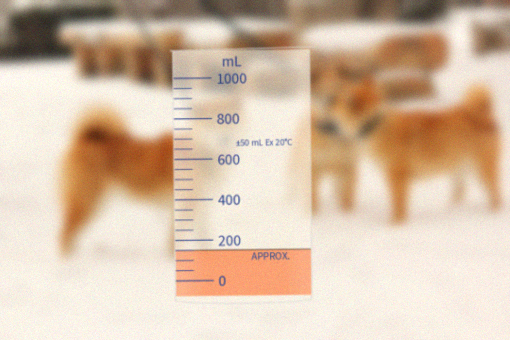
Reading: 150mL
